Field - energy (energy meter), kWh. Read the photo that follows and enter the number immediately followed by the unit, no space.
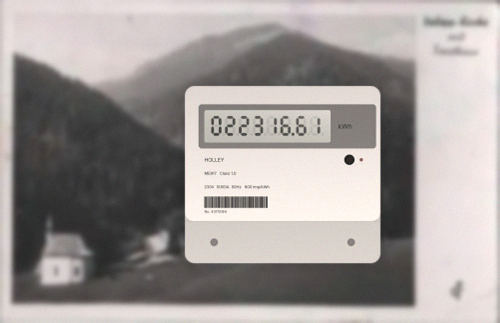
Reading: 22316.61kWh
